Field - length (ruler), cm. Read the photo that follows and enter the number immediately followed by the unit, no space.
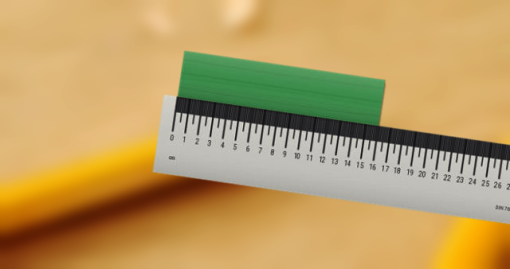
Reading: 16cm
